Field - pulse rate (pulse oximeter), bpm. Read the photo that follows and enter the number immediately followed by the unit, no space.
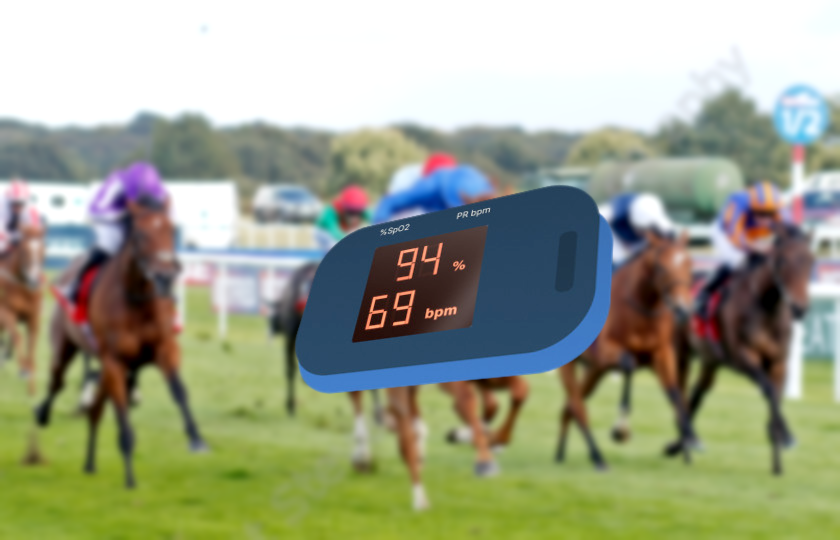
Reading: 69bpm
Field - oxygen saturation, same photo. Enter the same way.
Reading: 94%
